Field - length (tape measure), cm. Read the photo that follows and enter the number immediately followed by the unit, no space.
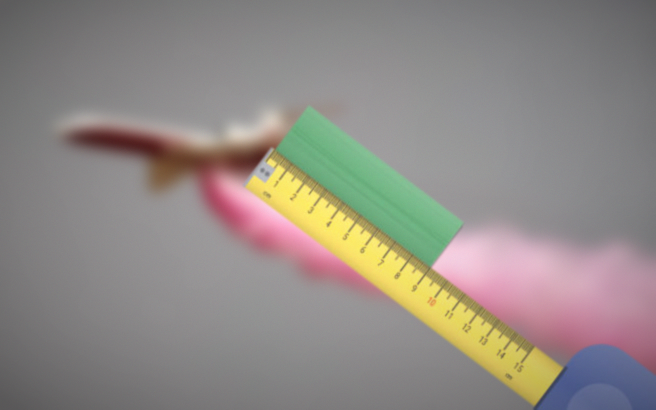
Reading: 9cm
